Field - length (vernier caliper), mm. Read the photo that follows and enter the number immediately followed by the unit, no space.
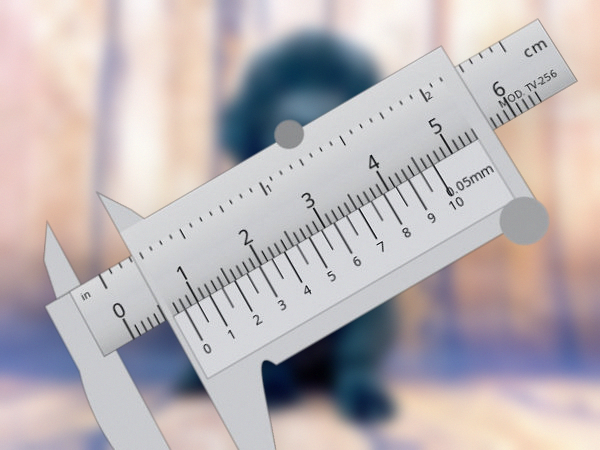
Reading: 8.0mm
